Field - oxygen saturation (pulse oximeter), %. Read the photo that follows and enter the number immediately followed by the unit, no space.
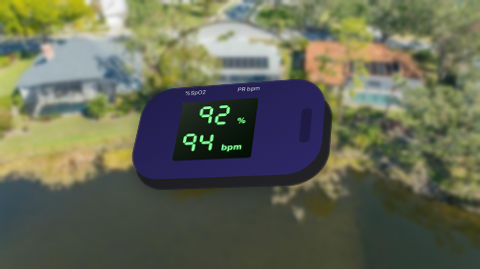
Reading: 92%
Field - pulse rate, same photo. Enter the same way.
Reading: 94bpm
